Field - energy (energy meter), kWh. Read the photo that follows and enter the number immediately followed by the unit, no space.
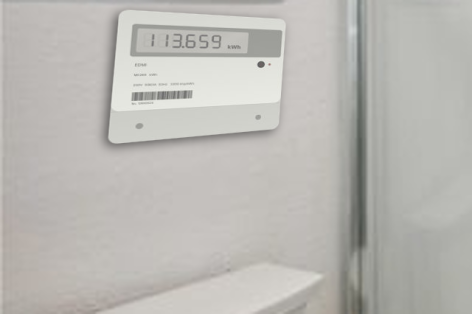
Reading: 113.659kWh
